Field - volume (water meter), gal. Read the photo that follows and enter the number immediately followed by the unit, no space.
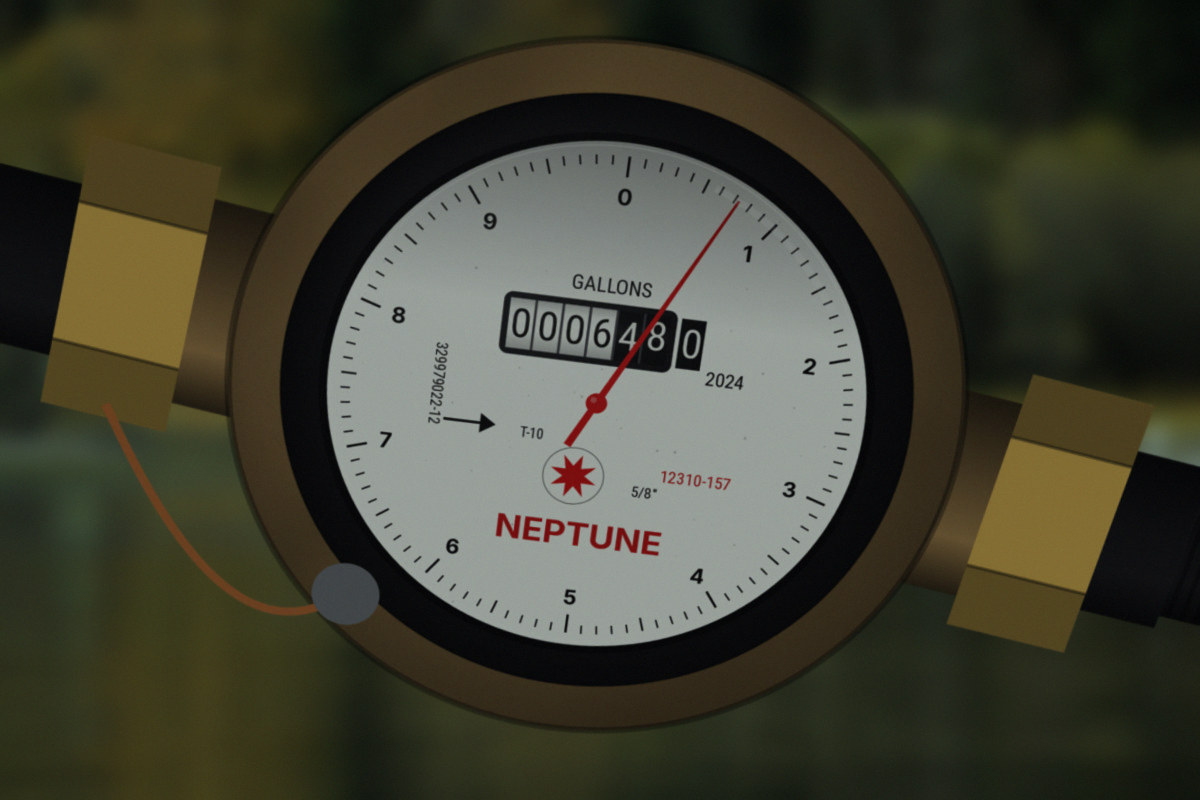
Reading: 6480.7gal
